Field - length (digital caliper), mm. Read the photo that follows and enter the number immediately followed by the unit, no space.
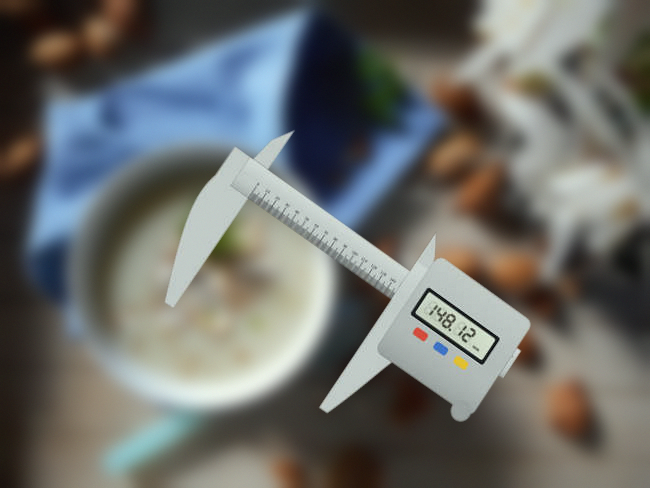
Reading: 148.12mm
